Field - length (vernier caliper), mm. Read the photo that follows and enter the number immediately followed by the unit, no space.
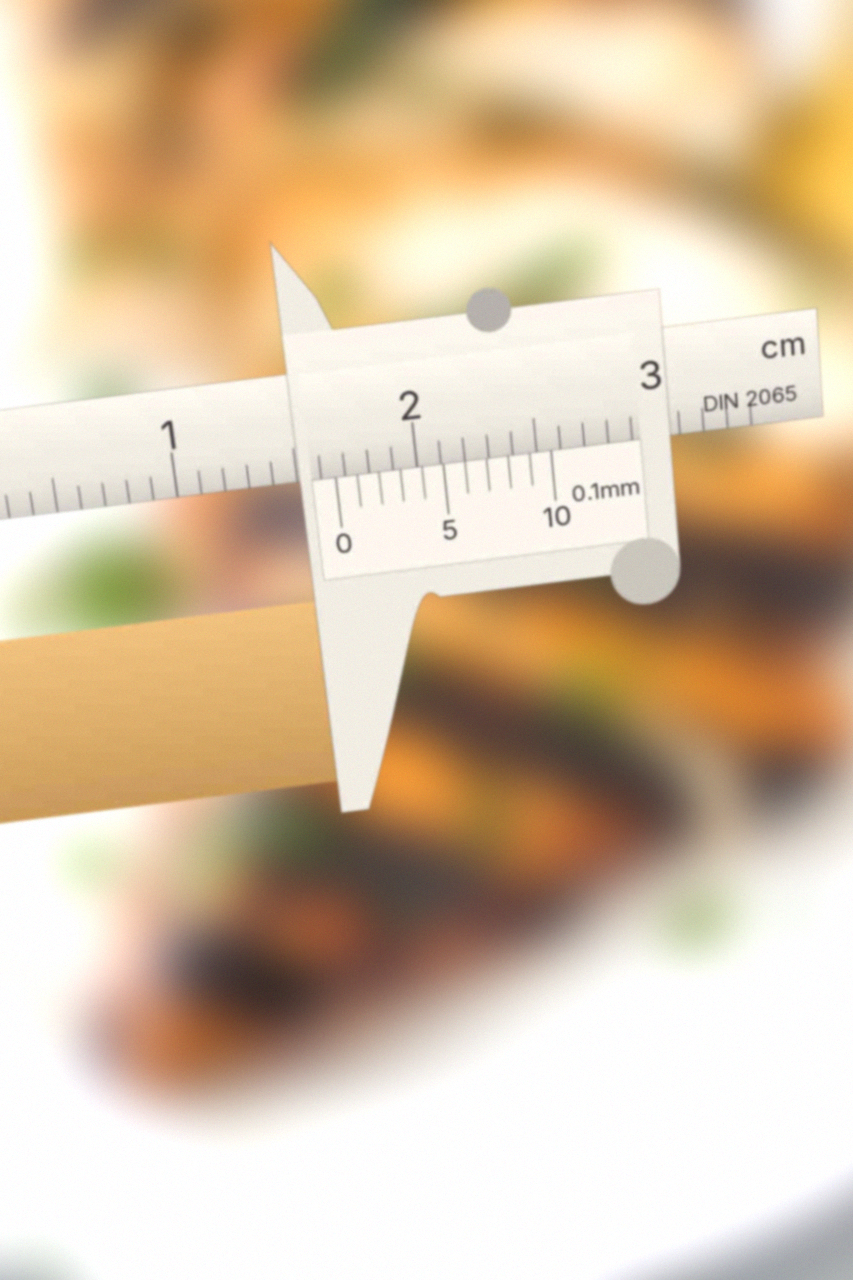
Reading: 16.6mm
